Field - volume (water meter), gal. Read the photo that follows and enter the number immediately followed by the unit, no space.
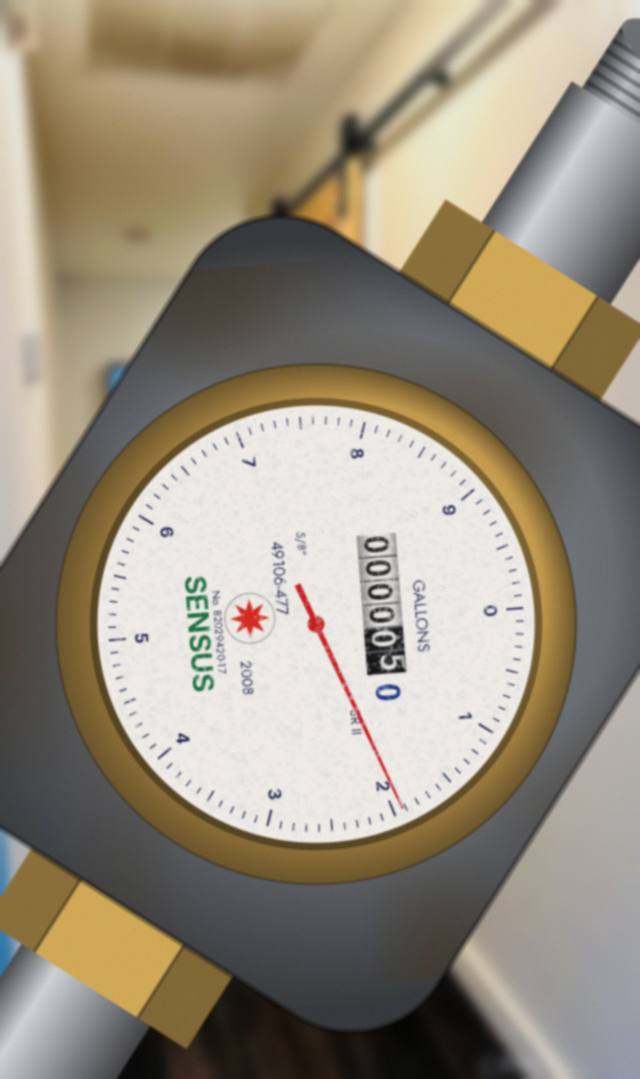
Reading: 51.9gal
